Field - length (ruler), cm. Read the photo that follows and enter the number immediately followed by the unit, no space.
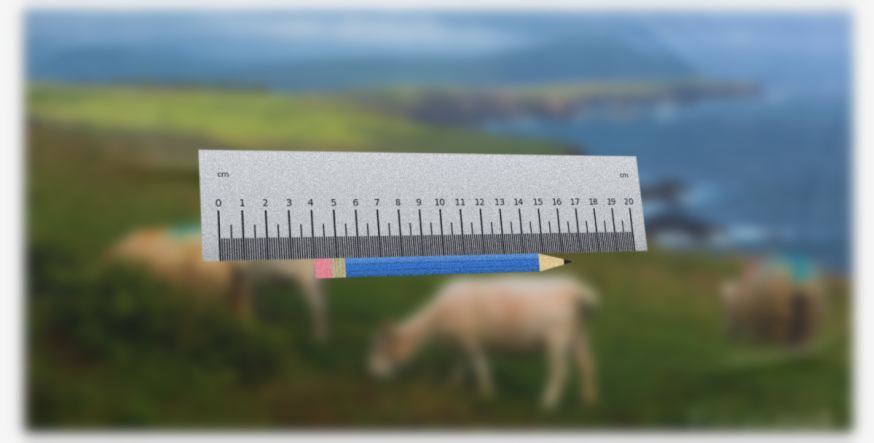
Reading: 12.5cm
